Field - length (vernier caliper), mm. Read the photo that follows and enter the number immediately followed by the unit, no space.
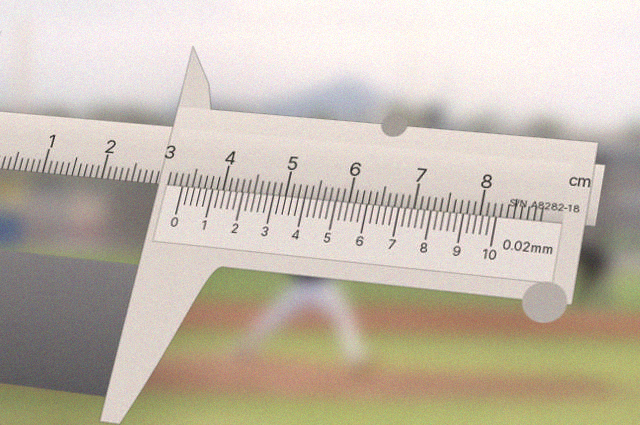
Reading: 33.4mm
